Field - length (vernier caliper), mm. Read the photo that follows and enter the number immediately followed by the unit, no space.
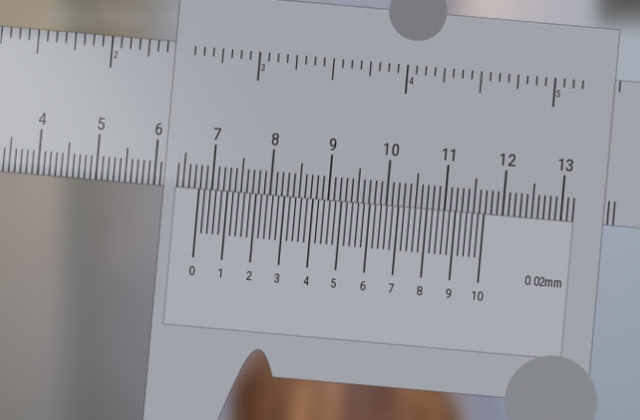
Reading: 67.8mm
